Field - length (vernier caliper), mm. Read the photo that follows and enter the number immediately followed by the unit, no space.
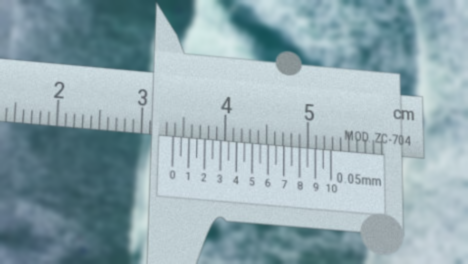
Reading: 33.8mm
